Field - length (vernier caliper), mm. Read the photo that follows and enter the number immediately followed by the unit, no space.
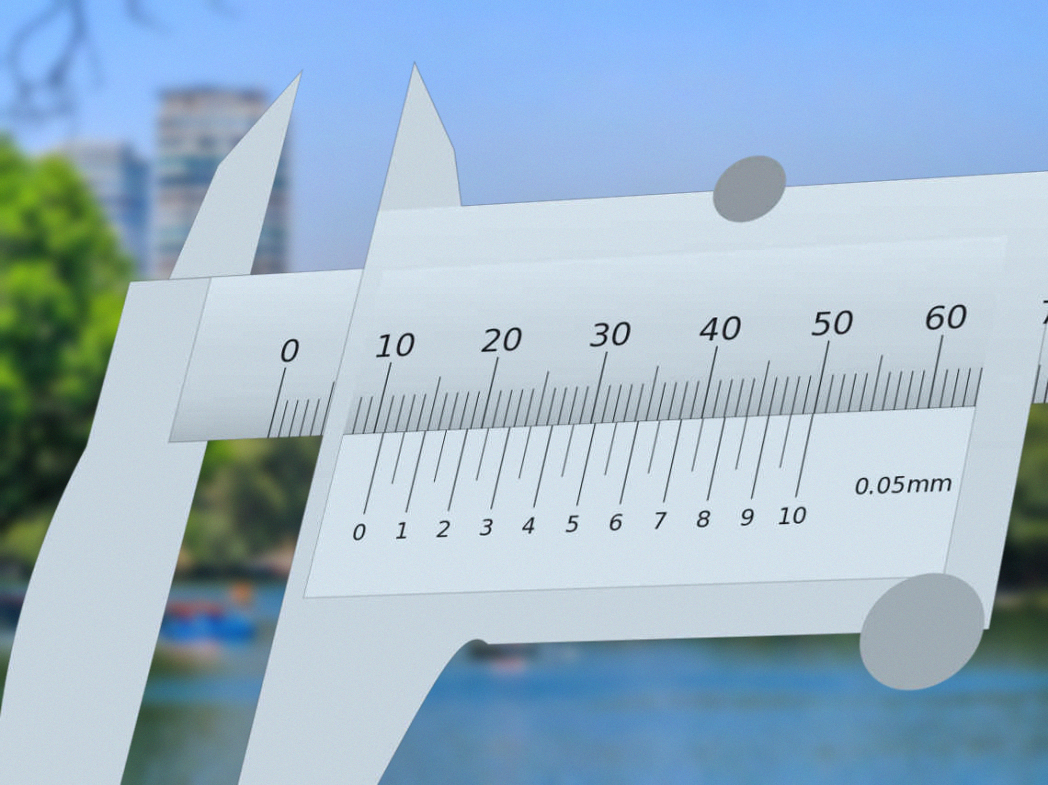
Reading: 10.9mm
